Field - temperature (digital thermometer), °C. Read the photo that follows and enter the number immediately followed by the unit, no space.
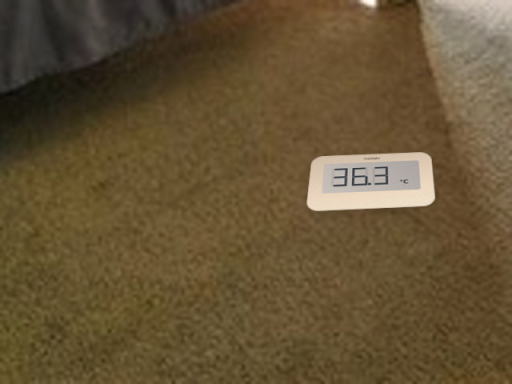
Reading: 36.3°C
